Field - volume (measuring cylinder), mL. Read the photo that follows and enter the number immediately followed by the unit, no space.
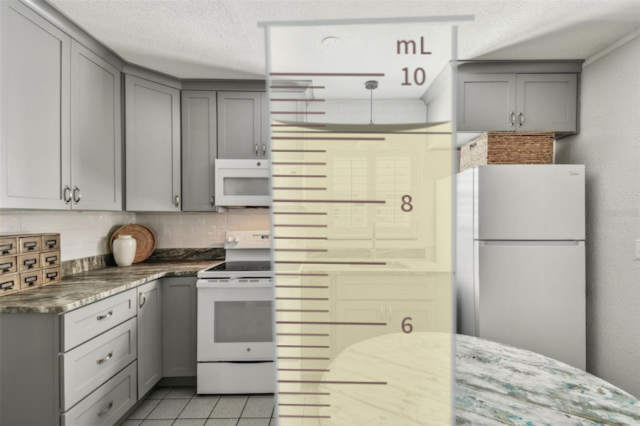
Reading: 9.1mL
